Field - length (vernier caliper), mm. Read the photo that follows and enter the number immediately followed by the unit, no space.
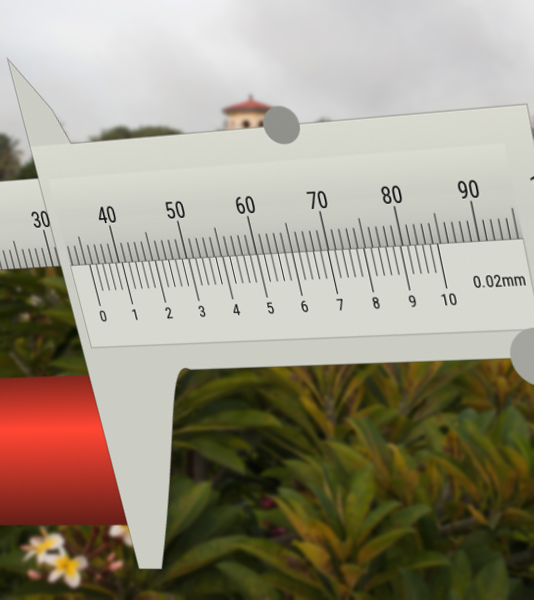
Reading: 35.6mm
